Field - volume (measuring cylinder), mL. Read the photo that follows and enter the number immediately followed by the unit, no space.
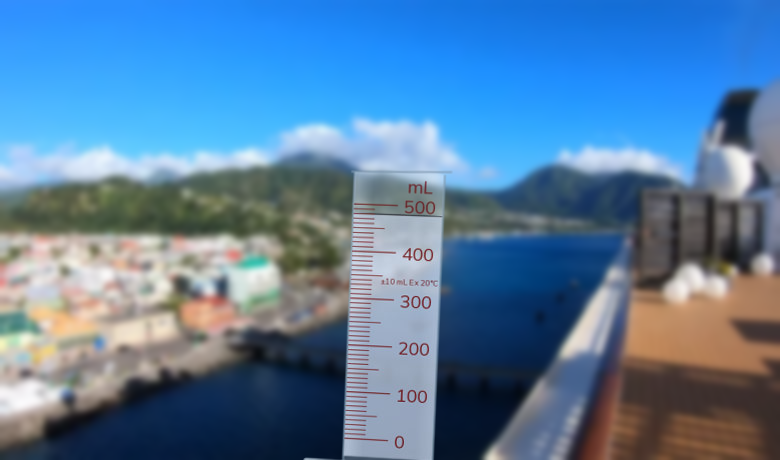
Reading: 480mL
